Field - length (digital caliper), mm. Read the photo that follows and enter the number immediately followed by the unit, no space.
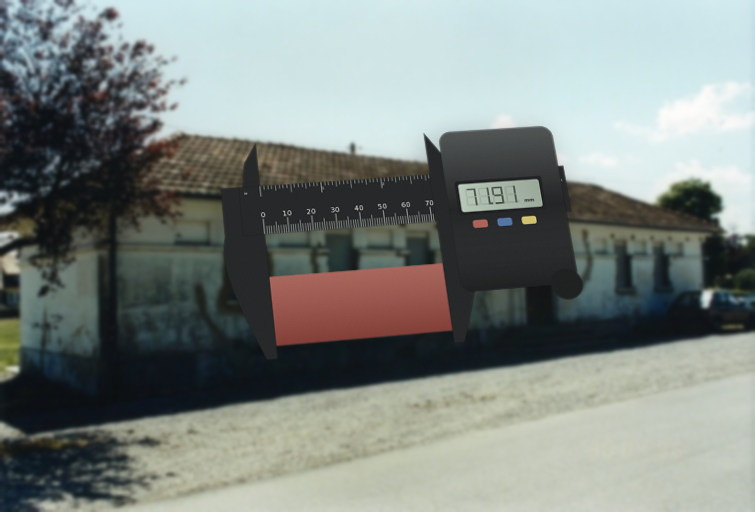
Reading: 71.91mm
